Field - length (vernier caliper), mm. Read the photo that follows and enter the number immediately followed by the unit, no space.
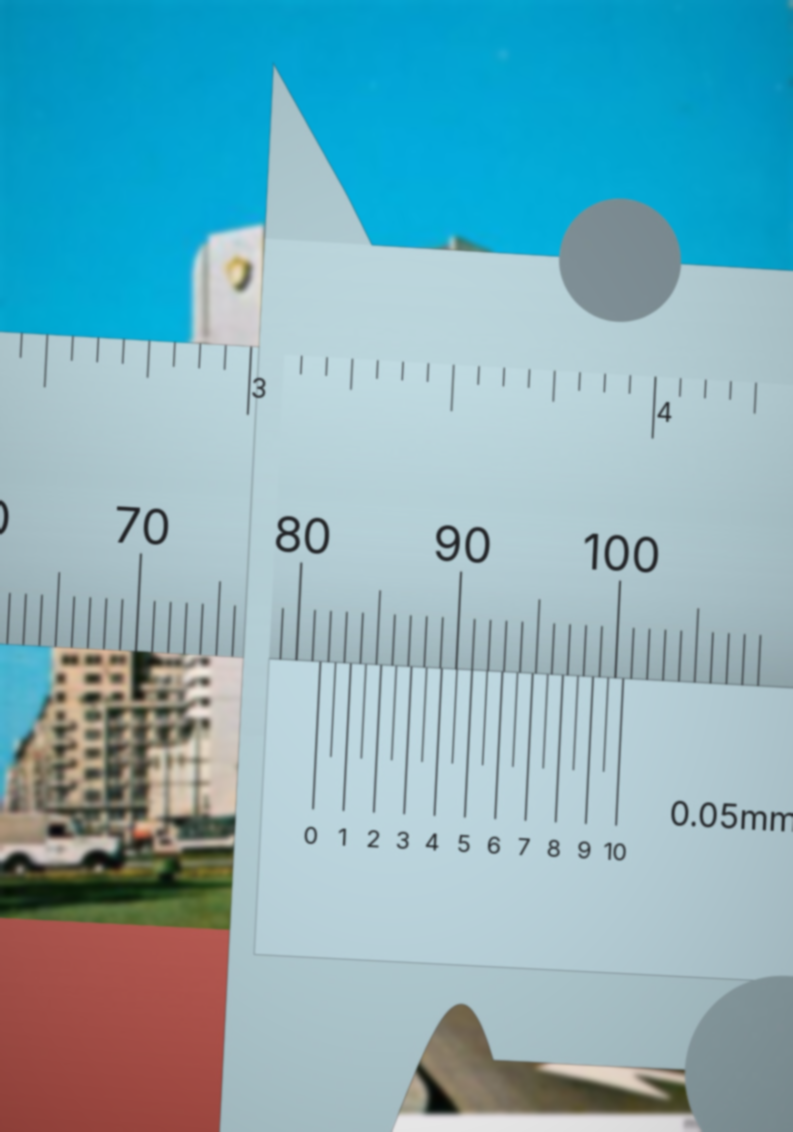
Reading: 81.5mm
